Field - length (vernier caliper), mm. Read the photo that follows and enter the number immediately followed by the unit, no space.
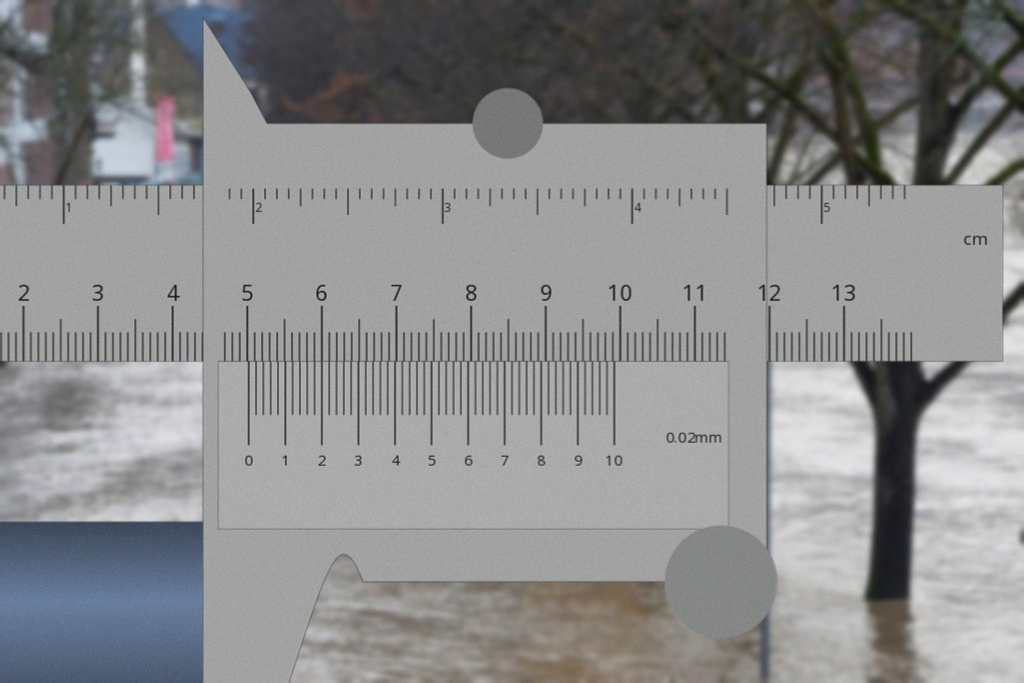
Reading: 50.2mm
